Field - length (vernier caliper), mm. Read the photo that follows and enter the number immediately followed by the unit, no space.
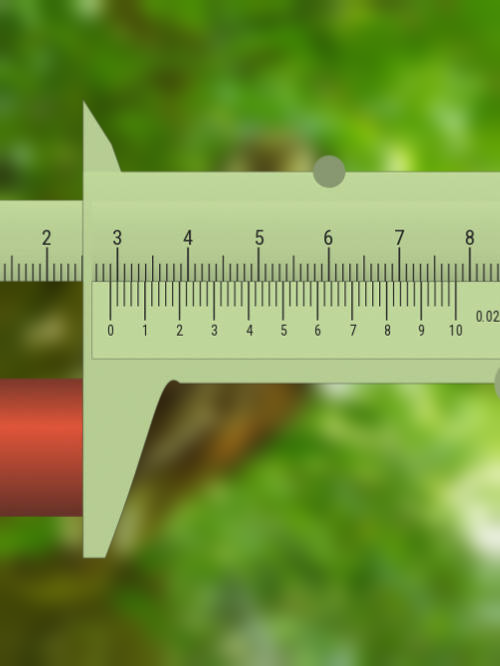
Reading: 29.0mm
